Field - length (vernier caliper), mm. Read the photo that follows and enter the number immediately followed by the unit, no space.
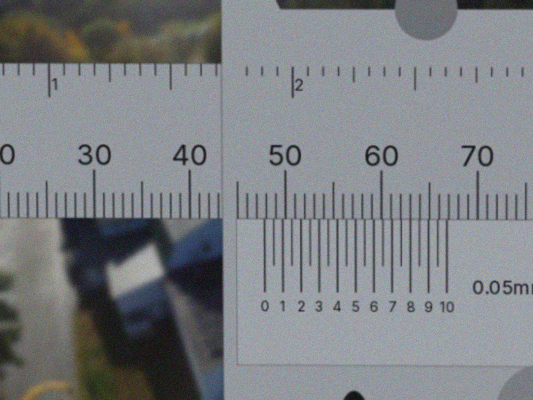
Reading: 47.8mm
